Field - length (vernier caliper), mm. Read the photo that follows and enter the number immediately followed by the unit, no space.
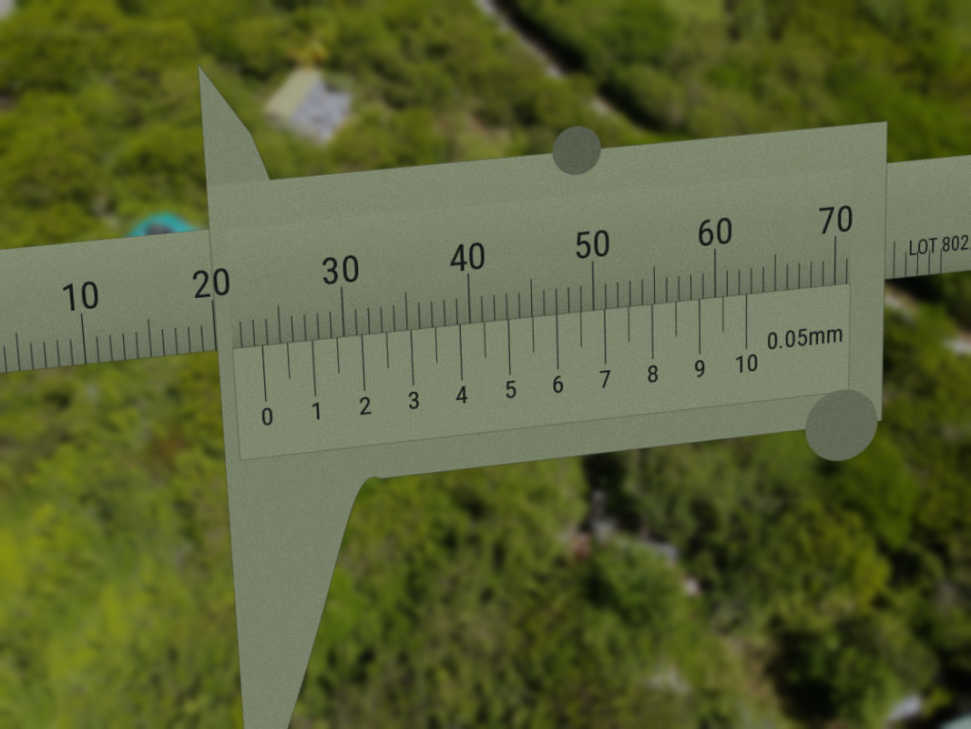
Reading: 23.6mm
